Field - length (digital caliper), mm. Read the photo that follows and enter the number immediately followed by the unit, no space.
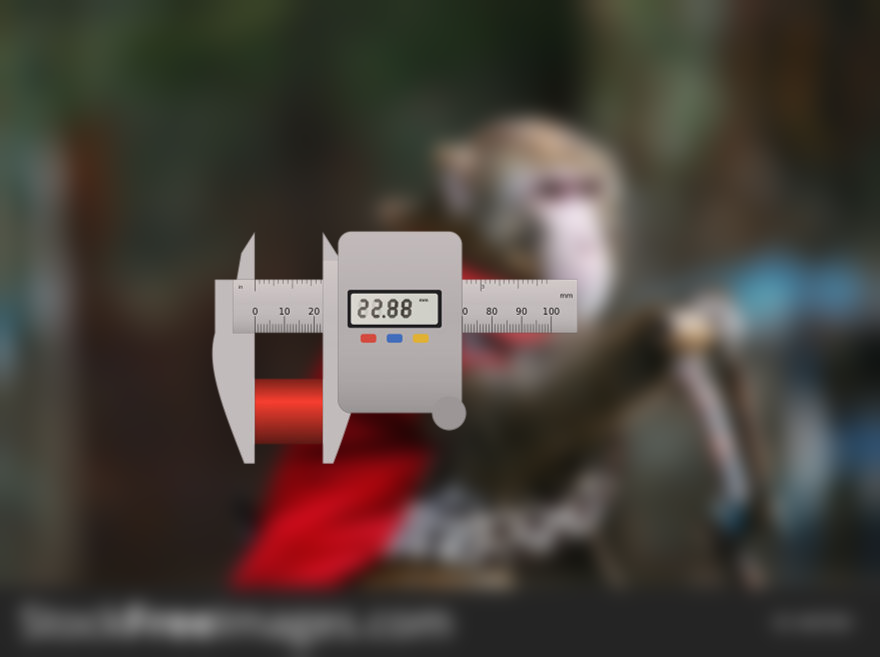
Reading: 22.88mm
